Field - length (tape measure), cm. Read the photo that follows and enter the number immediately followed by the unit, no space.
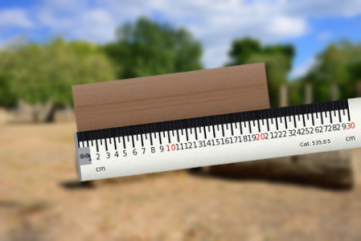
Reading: 21.5cm
